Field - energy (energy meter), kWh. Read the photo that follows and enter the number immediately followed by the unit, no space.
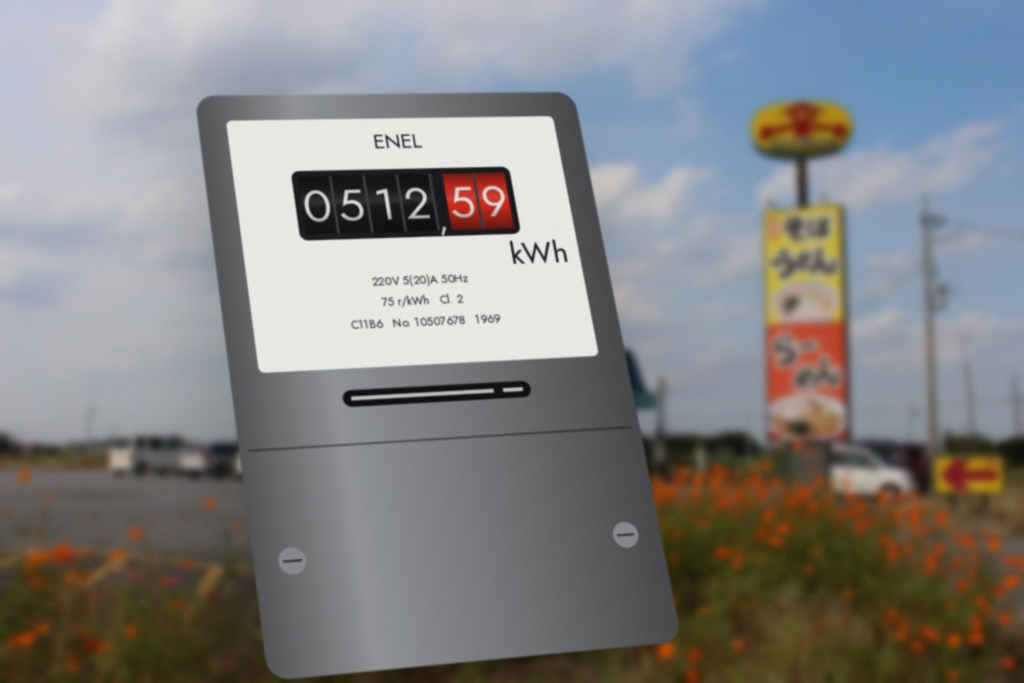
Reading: 512.59kWh
